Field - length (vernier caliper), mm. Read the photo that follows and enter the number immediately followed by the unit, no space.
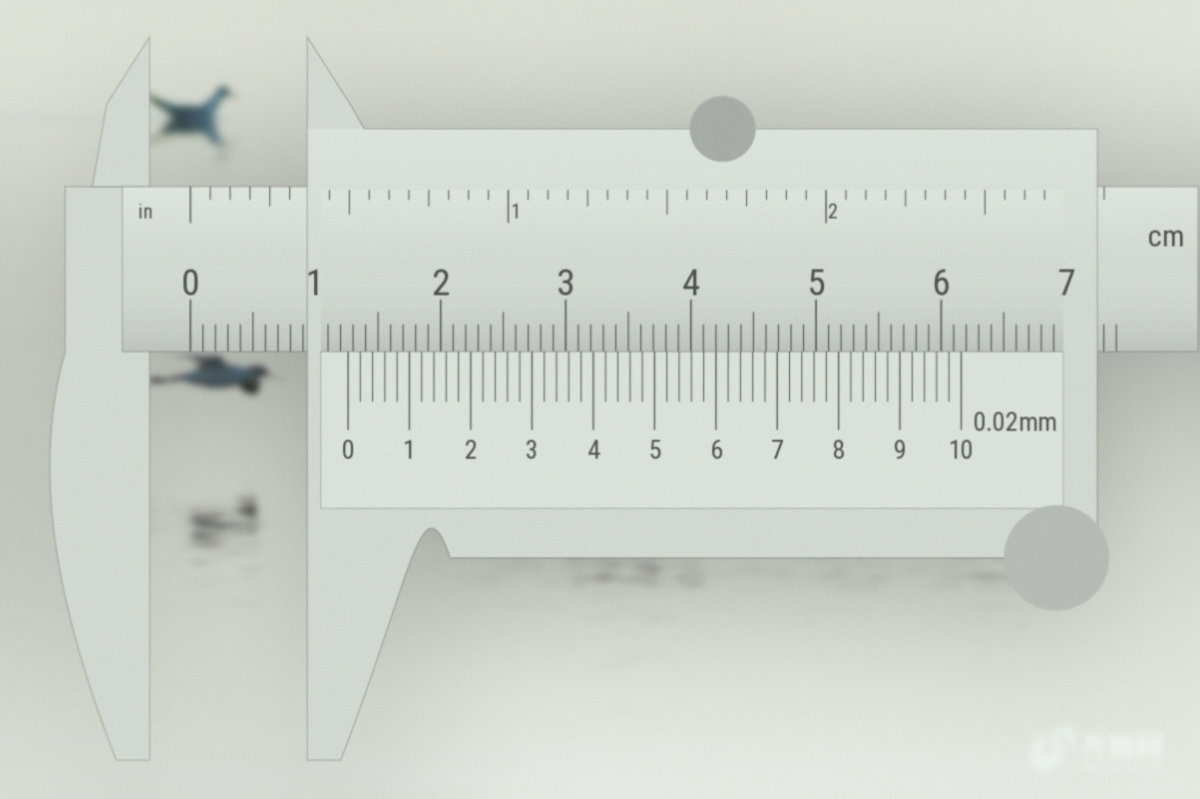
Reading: 12.6mm
